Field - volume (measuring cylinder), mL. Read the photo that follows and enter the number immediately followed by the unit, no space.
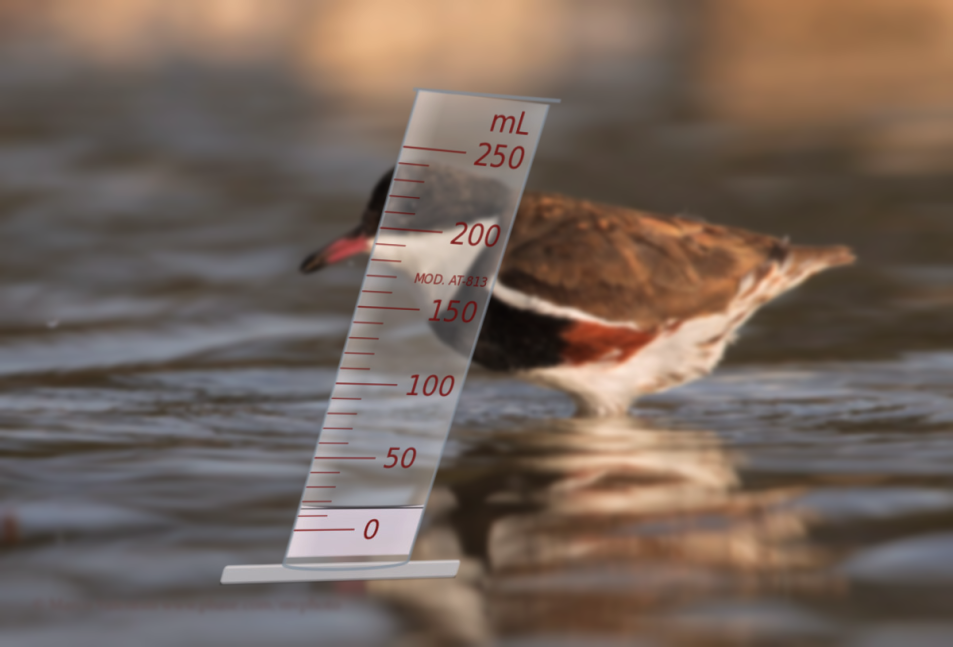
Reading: 15mL
